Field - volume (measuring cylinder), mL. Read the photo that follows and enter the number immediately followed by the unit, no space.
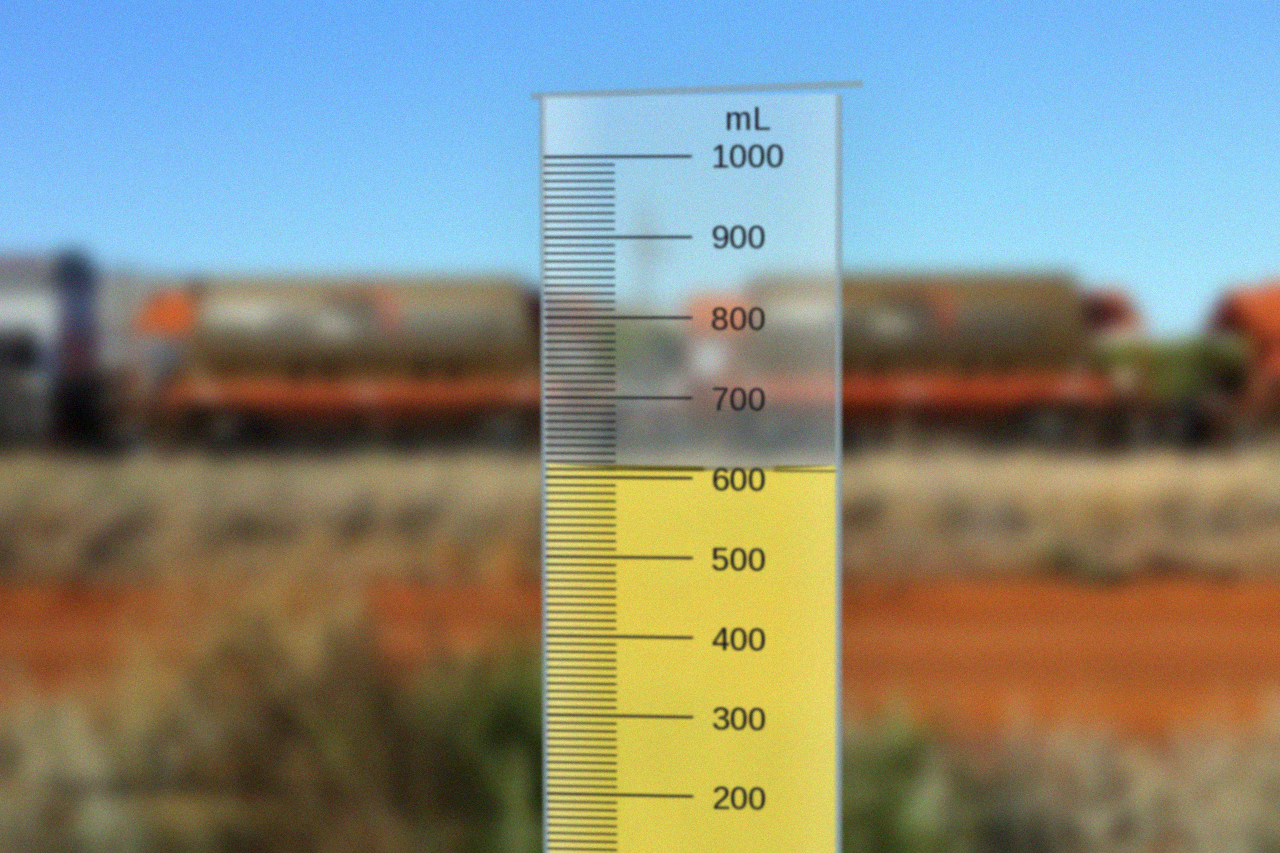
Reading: 610mL
